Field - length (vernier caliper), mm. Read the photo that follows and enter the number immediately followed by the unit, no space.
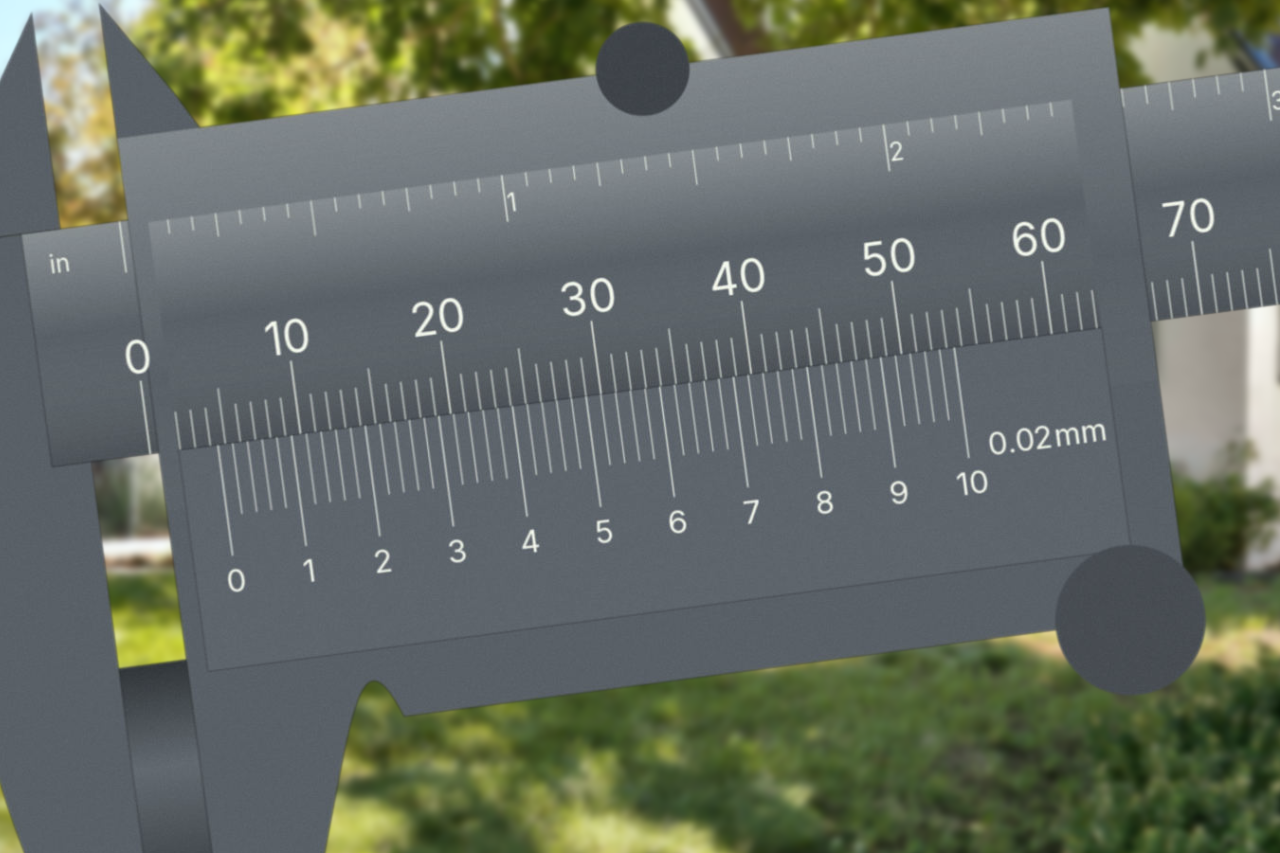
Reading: 4.5mm
